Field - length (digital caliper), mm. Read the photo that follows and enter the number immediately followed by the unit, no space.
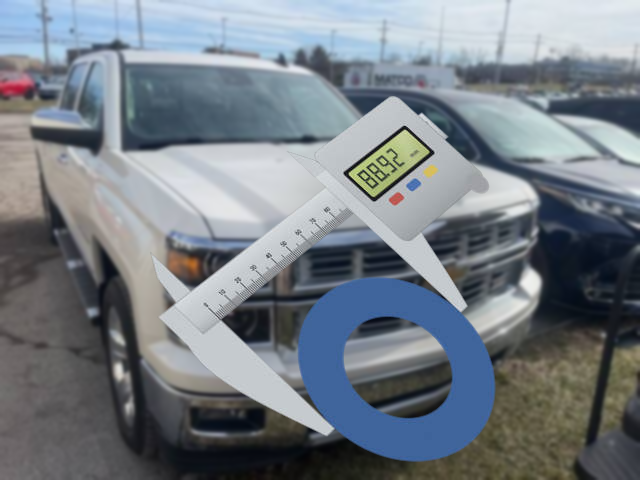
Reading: 88.92mm
